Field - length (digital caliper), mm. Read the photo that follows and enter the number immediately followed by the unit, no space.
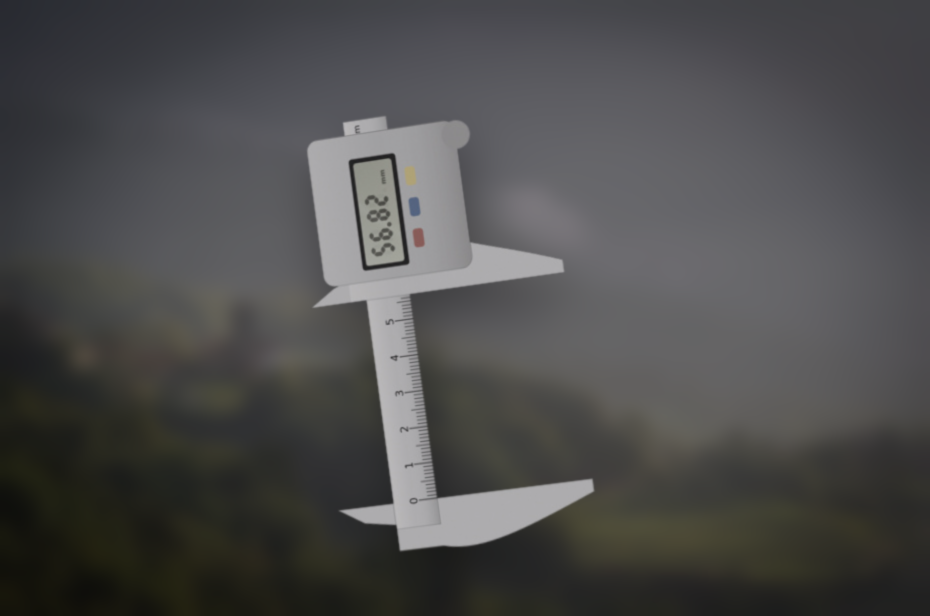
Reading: 56.82mm
